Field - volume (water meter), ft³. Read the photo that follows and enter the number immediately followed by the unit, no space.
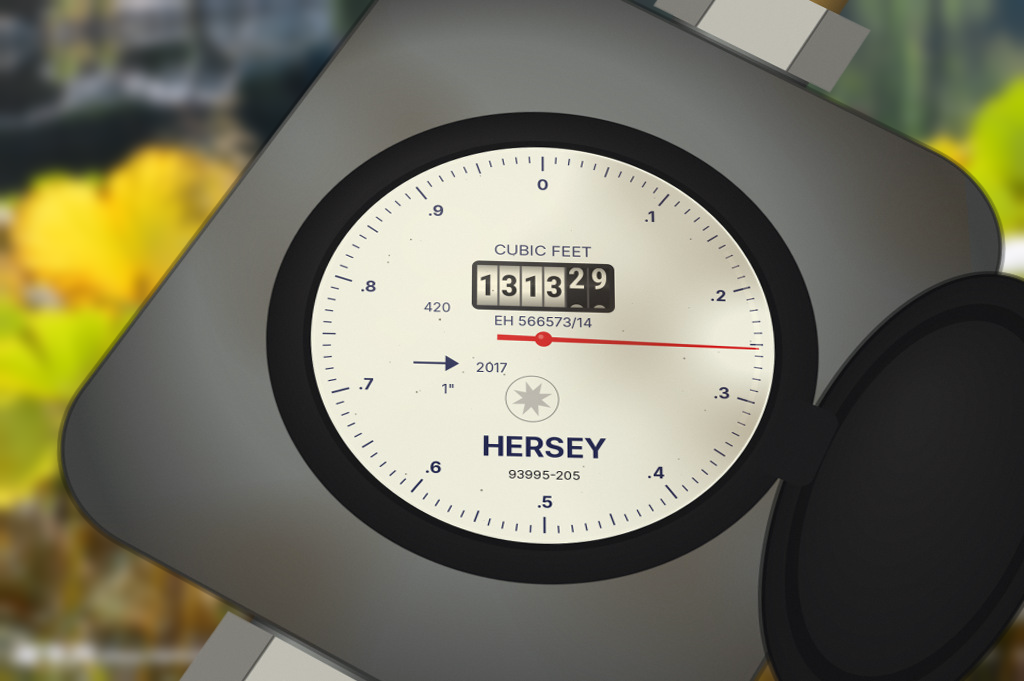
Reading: 131329.25ft³
